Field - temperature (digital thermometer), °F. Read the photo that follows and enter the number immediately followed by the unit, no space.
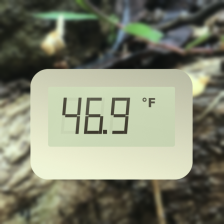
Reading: 46.9°F
